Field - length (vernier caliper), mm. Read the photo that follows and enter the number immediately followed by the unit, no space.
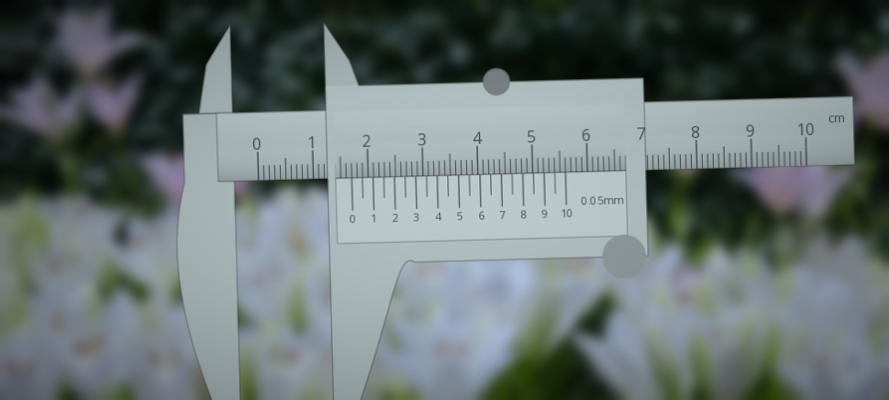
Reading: 17.0mm
